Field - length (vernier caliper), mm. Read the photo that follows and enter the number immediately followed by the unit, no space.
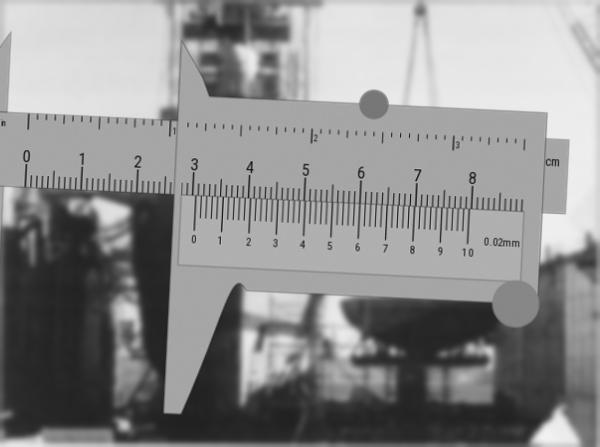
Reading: 30.6mm
